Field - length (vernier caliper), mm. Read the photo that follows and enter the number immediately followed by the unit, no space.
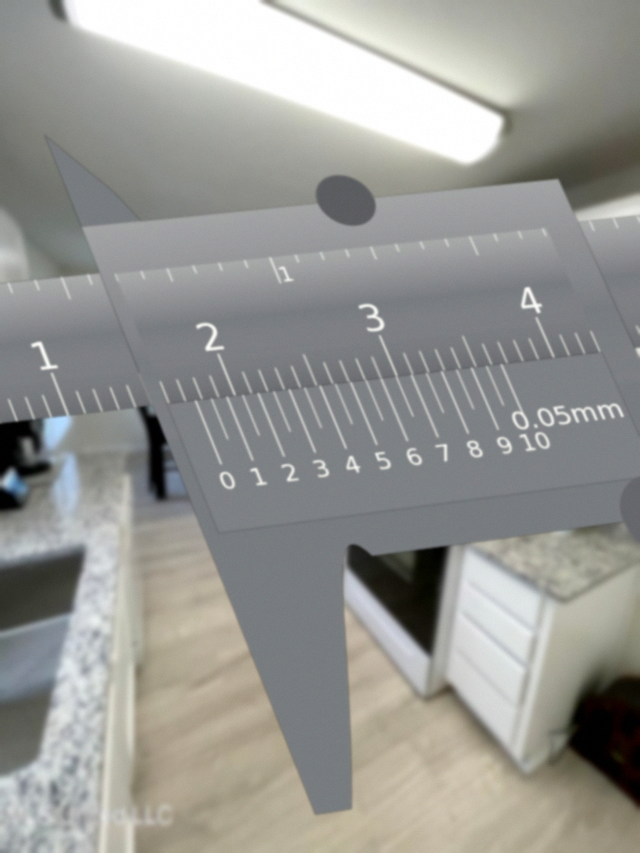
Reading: 17.6mm
